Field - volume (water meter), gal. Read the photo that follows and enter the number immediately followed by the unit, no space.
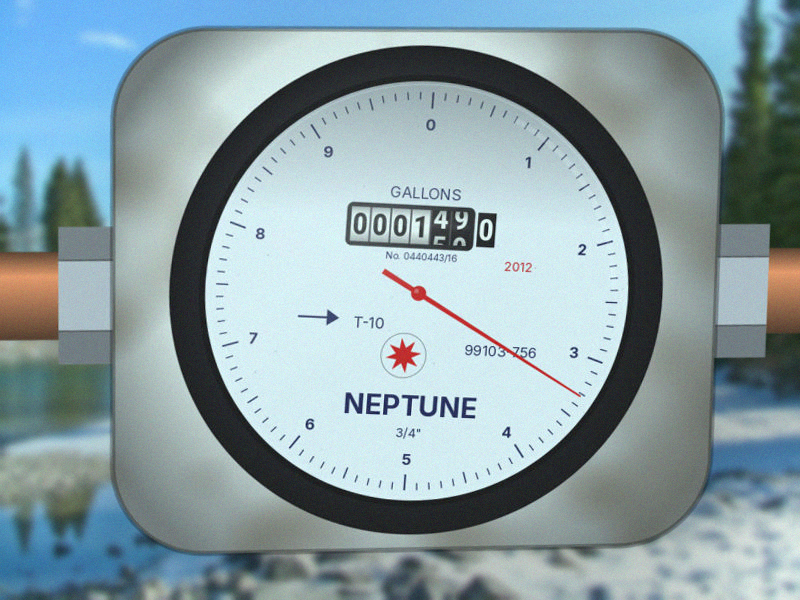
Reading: 1493.3gal
